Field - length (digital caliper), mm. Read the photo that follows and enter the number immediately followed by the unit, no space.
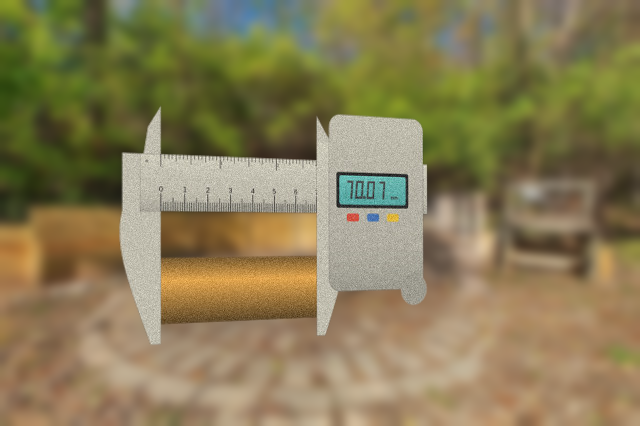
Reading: 70.07mm
